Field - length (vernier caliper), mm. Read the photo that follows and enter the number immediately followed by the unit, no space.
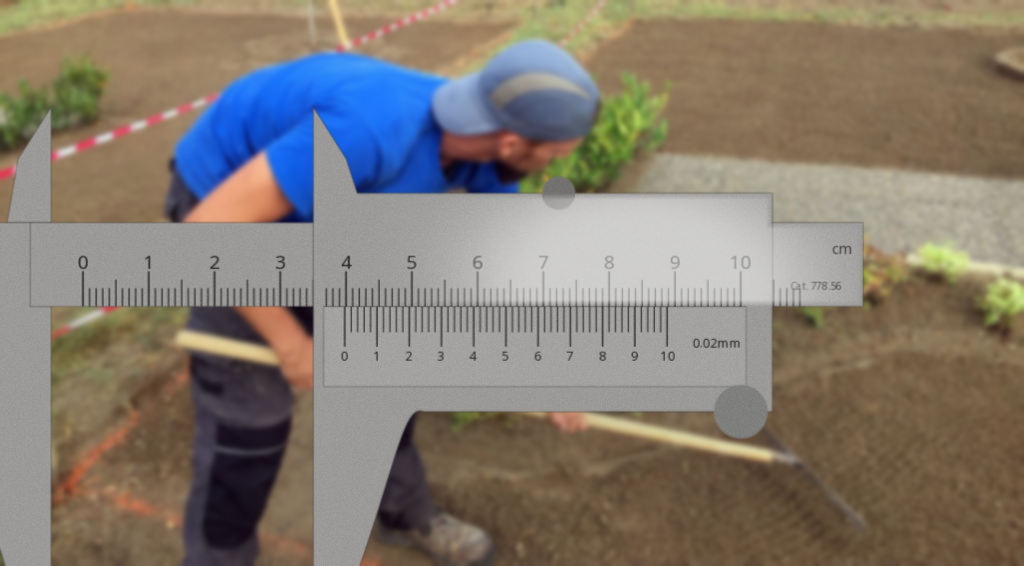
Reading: 39.8mm
